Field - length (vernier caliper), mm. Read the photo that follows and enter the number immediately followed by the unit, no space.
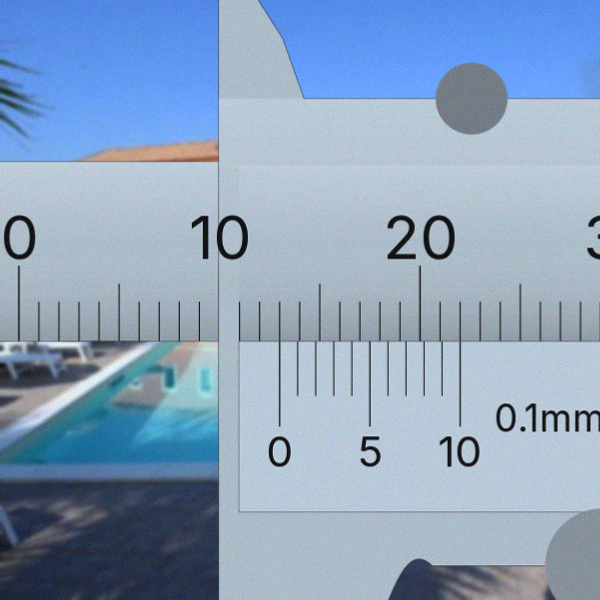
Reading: 13.0mm
